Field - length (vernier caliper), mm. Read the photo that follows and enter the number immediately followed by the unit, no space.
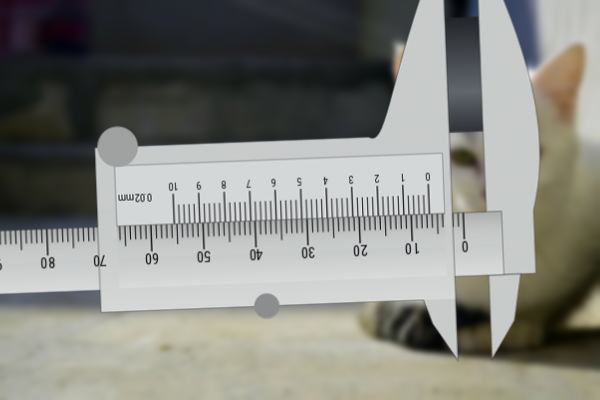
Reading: 6.5mm
